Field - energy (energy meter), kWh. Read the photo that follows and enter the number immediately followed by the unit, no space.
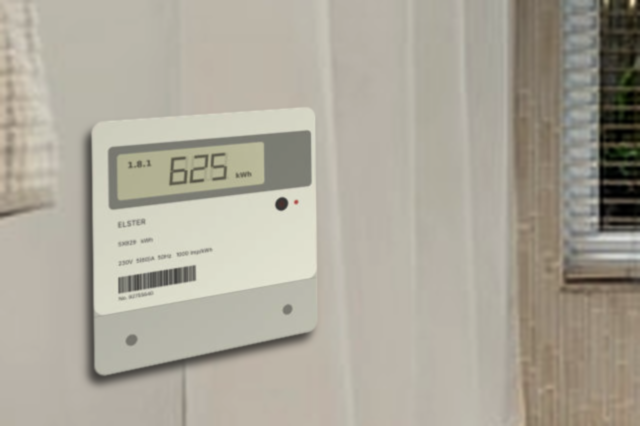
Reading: 625kWh
